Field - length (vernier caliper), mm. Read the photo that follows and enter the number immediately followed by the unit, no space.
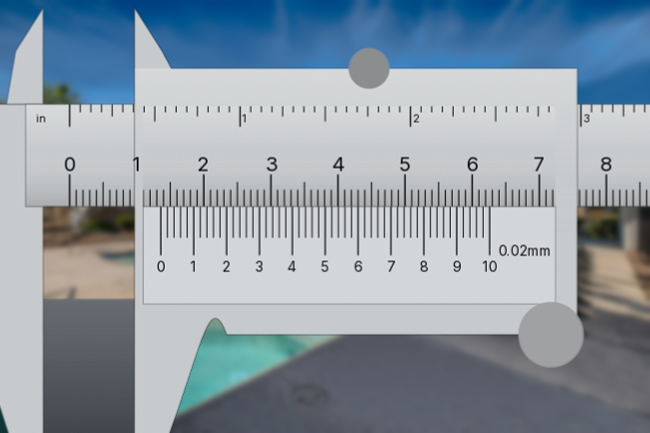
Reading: 13.6mm
